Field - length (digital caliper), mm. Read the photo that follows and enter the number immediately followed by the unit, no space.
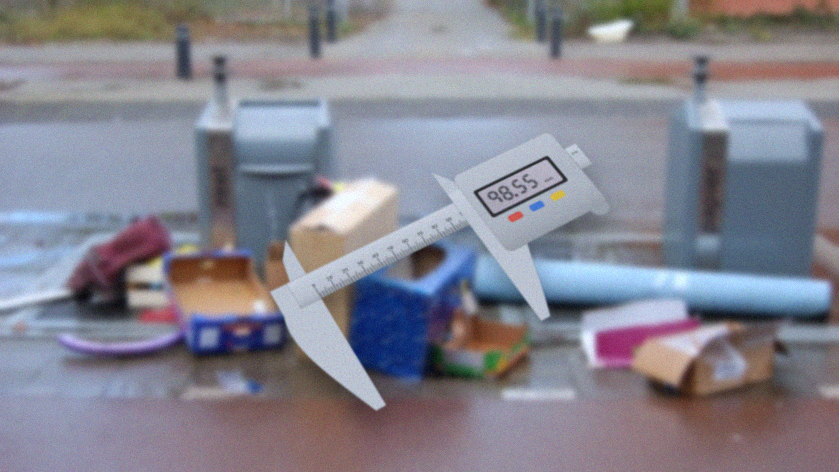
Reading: 98.55mm
